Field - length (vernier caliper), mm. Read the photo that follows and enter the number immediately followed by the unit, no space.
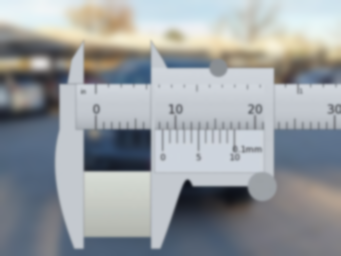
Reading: 8.4mm
